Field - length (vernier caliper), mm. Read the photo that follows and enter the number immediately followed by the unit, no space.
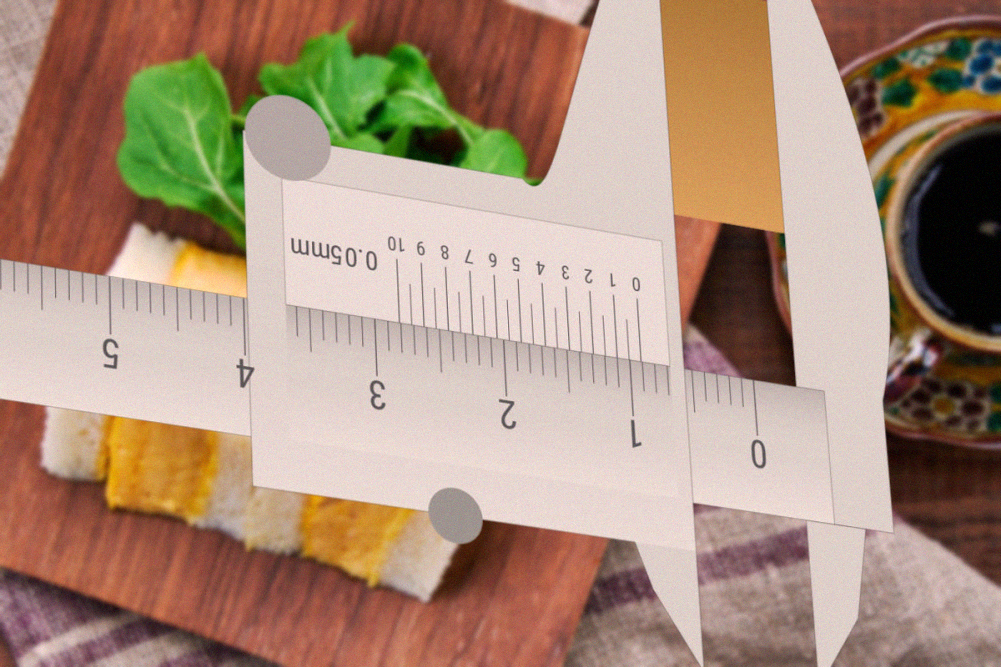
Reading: 9.1mm
